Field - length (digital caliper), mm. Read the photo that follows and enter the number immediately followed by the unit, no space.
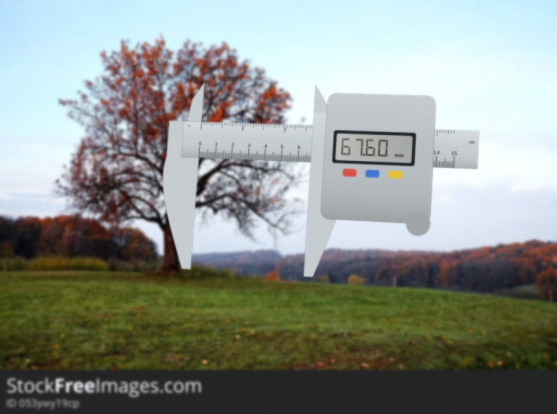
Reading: 67.60mm
